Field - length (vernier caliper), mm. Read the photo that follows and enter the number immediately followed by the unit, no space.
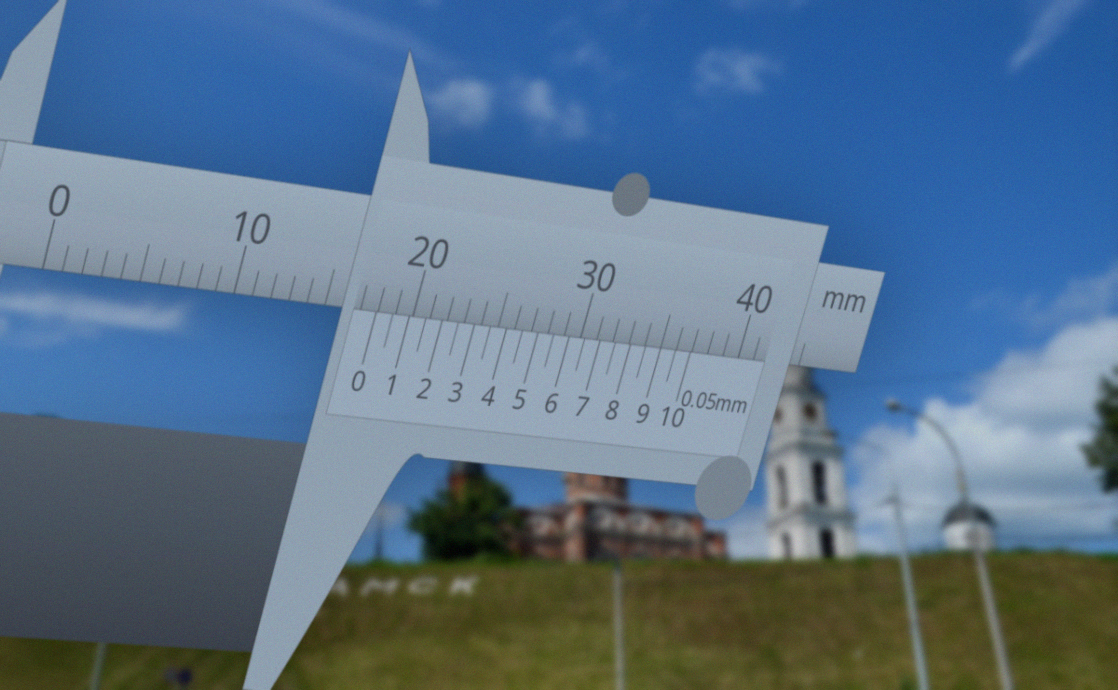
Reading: 17.9mm
